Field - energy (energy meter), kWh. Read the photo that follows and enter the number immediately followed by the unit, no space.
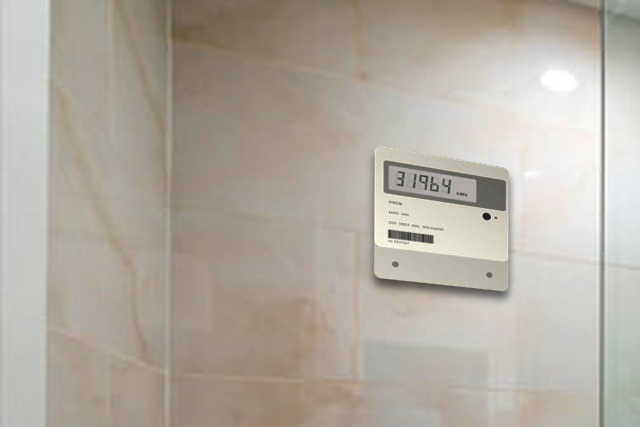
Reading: 31964kWh
